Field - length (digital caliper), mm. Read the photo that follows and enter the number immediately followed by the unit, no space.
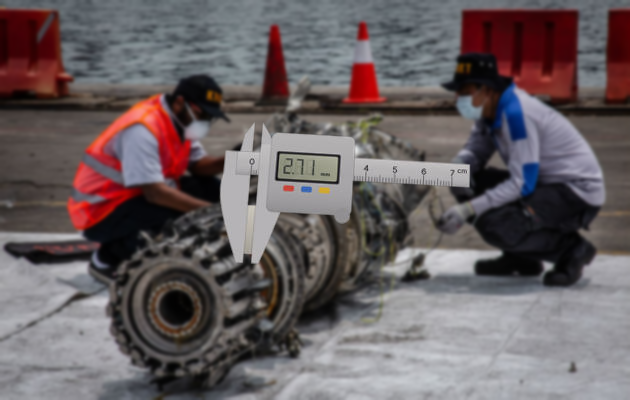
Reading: 2.71mm
